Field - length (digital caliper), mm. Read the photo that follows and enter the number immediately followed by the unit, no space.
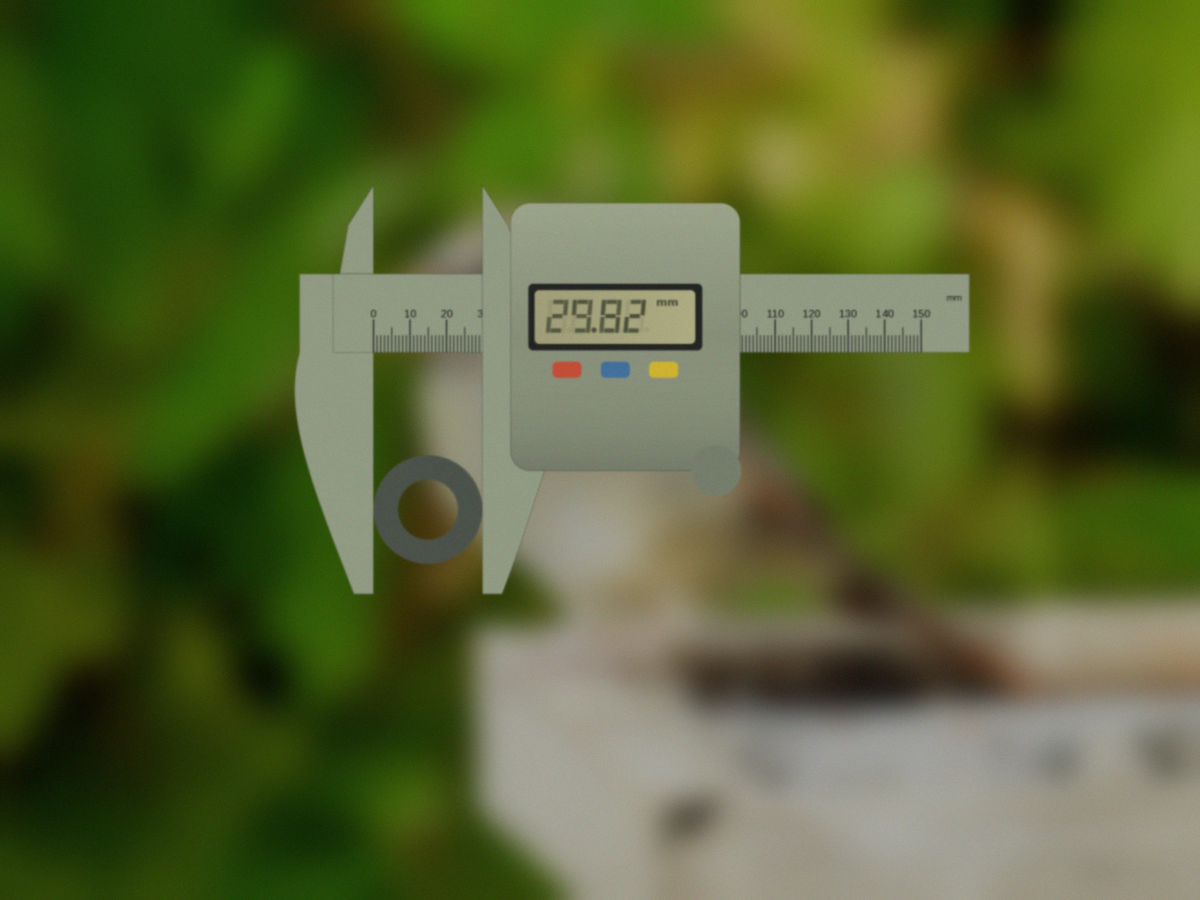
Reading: 29.82mm
